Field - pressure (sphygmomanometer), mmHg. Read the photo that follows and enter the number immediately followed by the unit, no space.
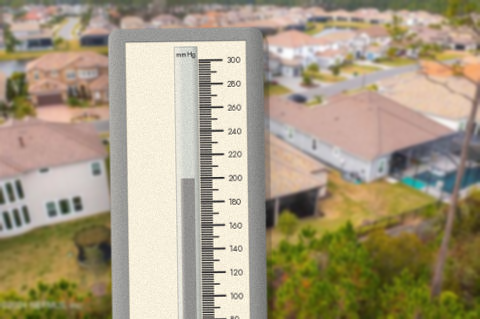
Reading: 200mmHg
